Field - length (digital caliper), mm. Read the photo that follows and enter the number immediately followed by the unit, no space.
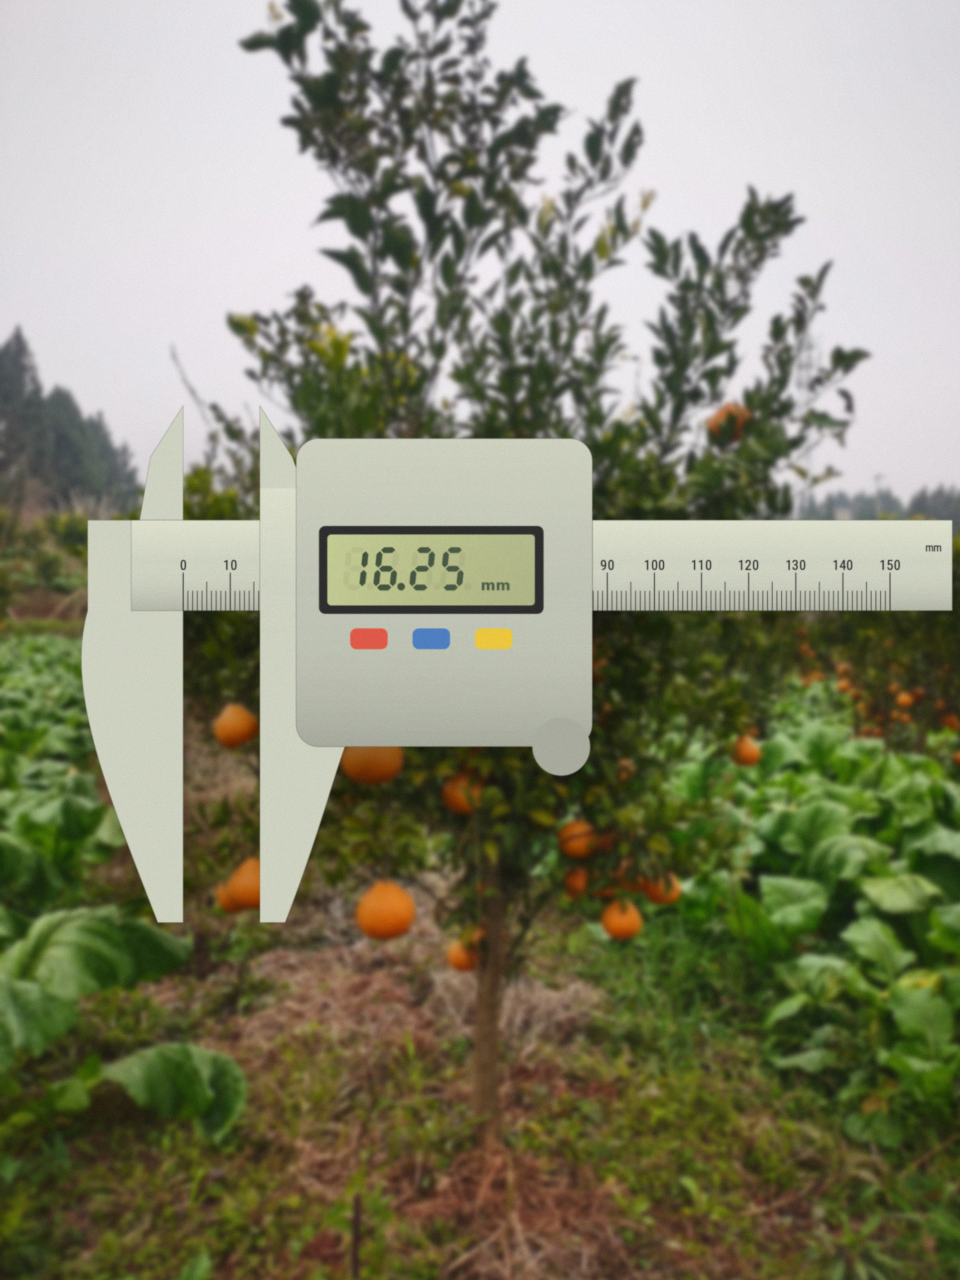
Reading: 16.25mm
